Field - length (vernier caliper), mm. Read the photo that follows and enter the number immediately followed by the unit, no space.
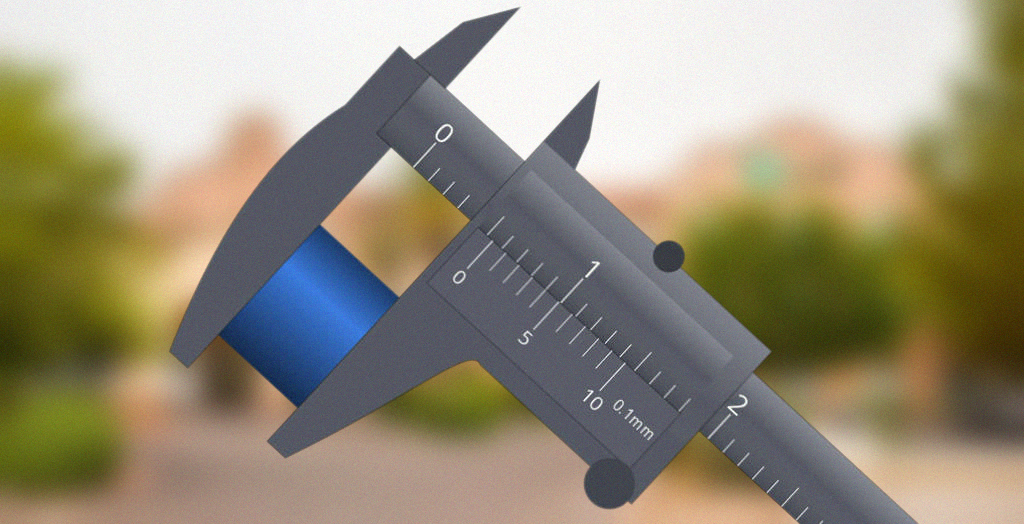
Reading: 5.4mm
